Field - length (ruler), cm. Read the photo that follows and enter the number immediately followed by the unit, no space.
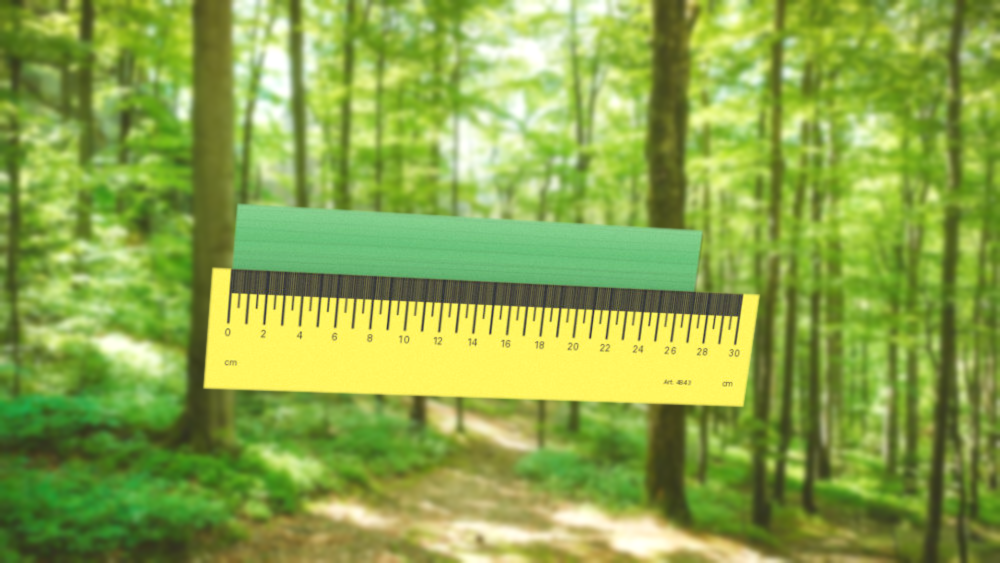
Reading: 27cm
